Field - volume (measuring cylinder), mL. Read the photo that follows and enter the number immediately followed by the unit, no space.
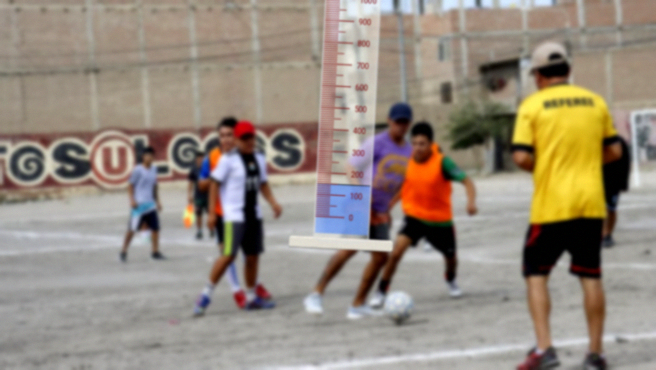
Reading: 150mL
